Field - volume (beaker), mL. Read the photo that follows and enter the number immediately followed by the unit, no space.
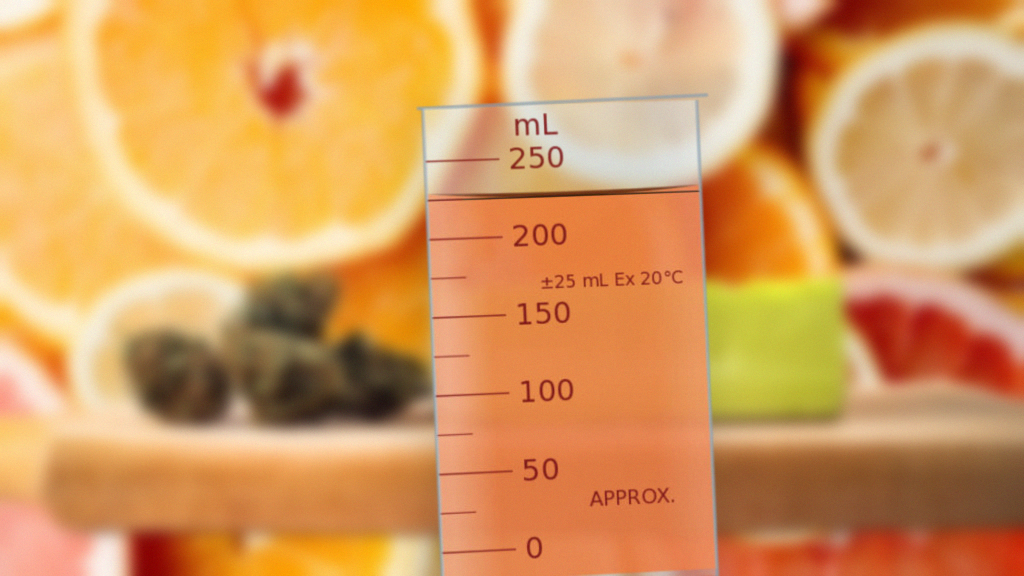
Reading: 225mL
